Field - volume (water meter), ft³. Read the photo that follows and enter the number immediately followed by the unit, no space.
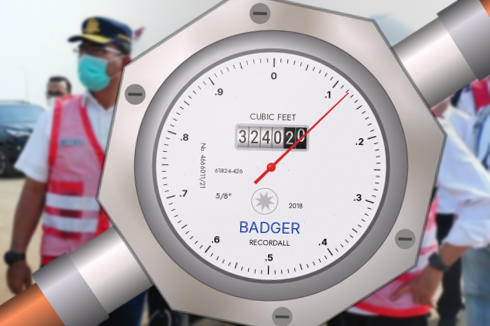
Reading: 324020.12ft³
